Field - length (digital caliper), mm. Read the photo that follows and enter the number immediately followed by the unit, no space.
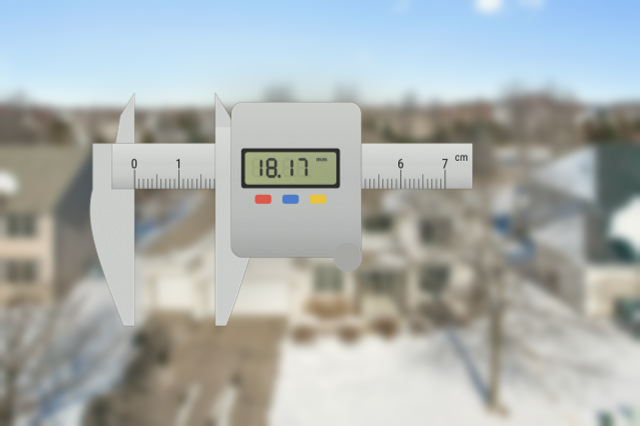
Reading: 18.17mm
